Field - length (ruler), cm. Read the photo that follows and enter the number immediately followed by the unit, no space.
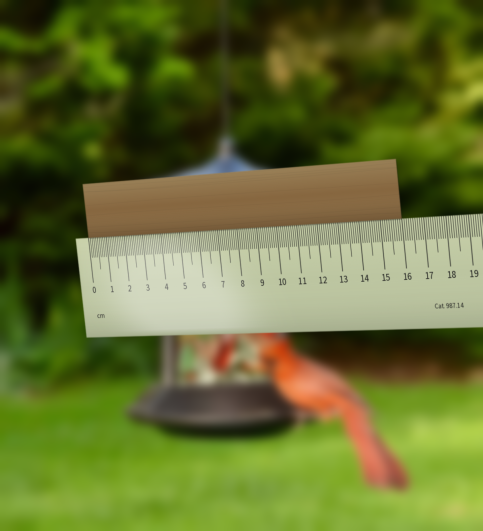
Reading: 16cm
